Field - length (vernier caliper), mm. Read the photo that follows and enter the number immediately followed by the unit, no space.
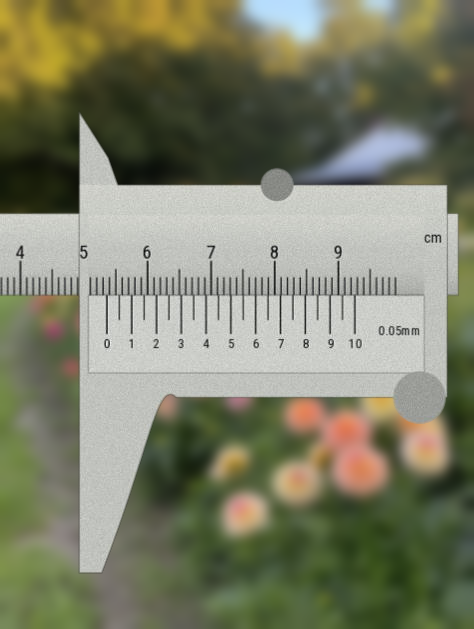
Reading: 53.6mm
